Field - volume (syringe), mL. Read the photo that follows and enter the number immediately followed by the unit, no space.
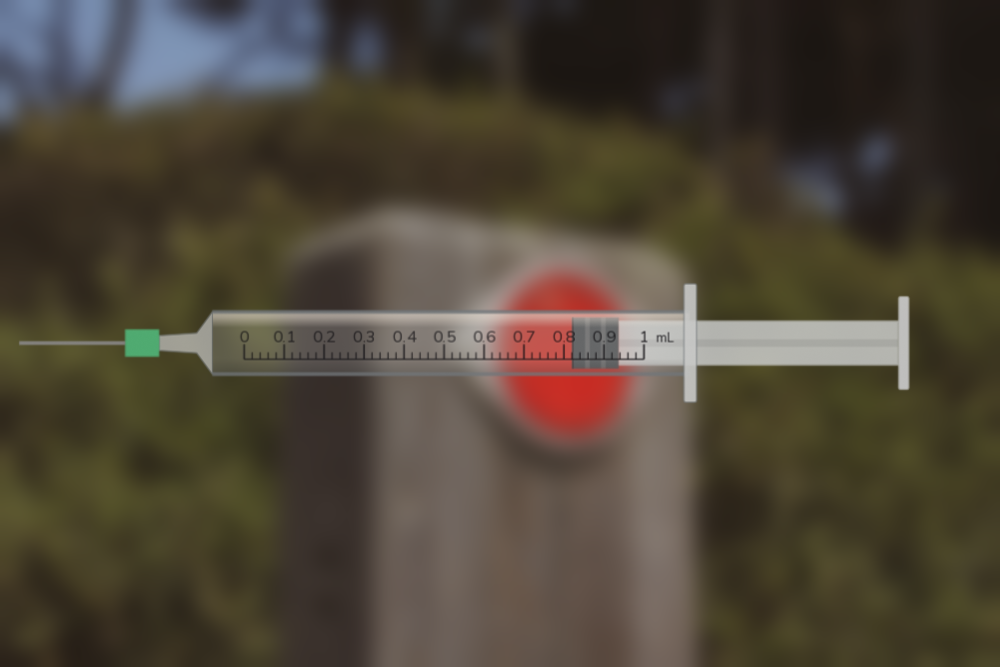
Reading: 0.82mL
